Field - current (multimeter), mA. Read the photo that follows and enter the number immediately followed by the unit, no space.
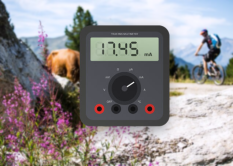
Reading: 17.45mA
